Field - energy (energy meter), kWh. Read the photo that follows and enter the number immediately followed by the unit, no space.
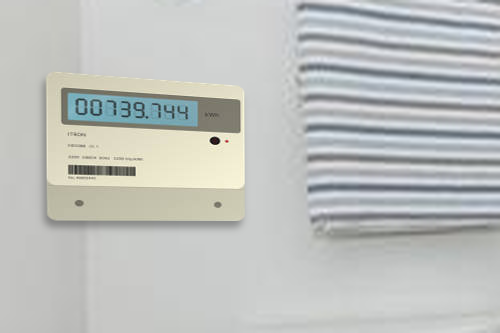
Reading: 739.744kWh
